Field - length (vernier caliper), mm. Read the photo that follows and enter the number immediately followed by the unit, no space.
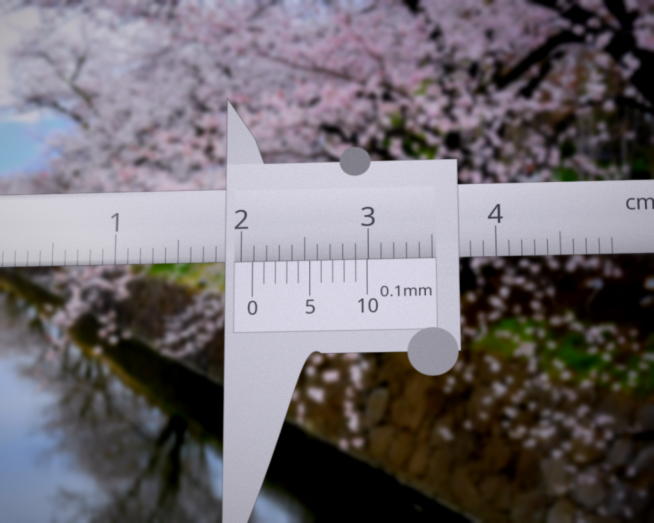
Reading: 20.9mm
